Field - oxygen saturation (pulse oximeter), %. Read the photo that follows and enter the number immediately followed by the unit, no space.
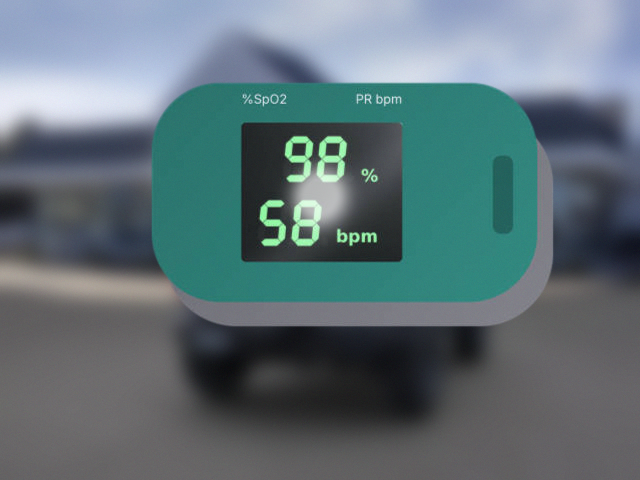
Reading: 98%
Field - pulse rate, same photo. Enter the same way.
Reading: 58bpm
